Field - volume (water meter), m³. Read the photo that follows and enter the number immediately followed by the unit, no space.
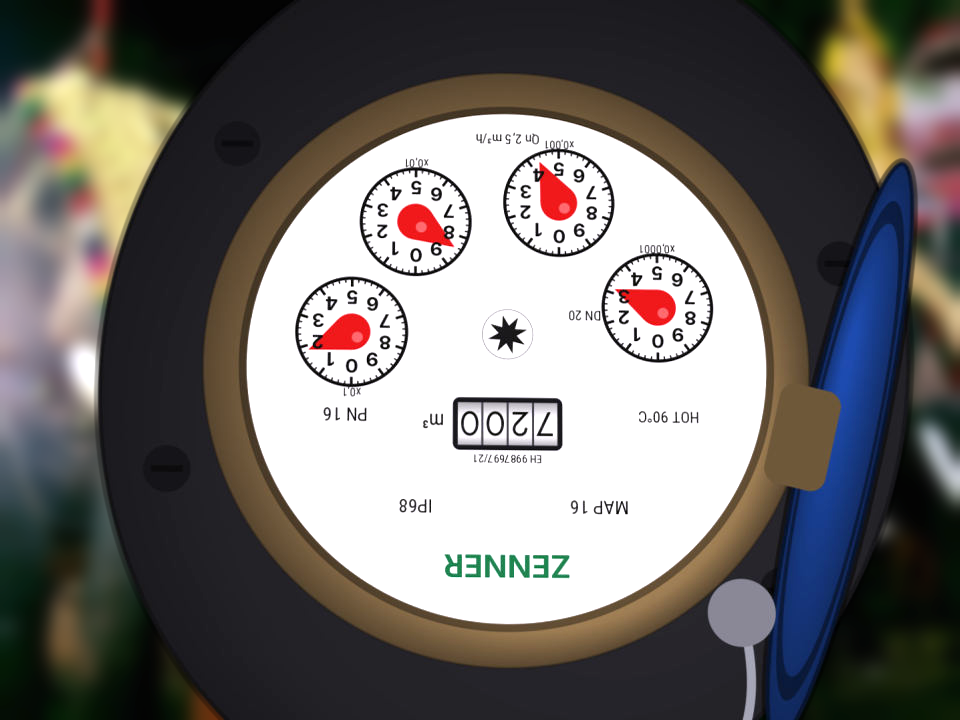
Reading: 7200.1843m³
